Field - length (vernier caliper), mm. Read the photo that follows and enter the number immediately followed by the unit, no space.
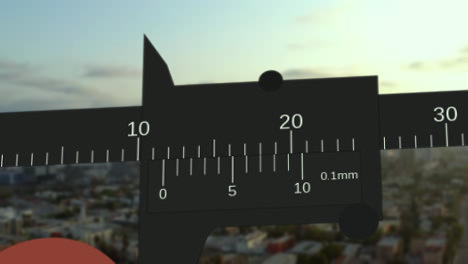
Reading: 11.7mm
